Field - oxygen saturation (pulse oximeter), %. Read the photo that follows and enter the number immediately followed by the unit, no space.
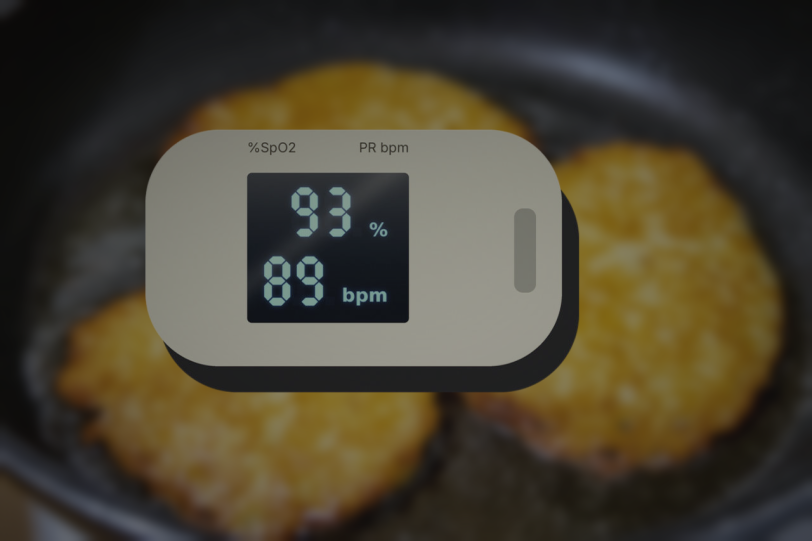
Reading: 93%
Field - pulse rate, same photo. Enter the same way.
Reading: 89bpm
